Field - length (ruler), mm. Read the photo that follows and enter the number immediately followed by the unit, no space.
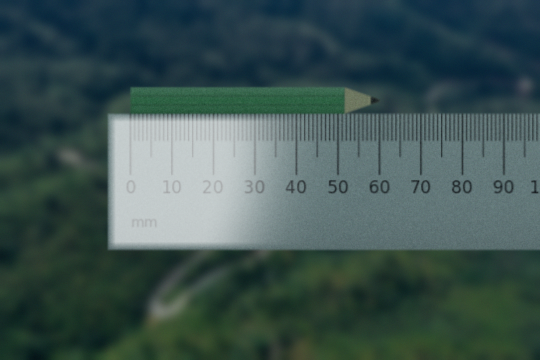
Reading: 60mm
